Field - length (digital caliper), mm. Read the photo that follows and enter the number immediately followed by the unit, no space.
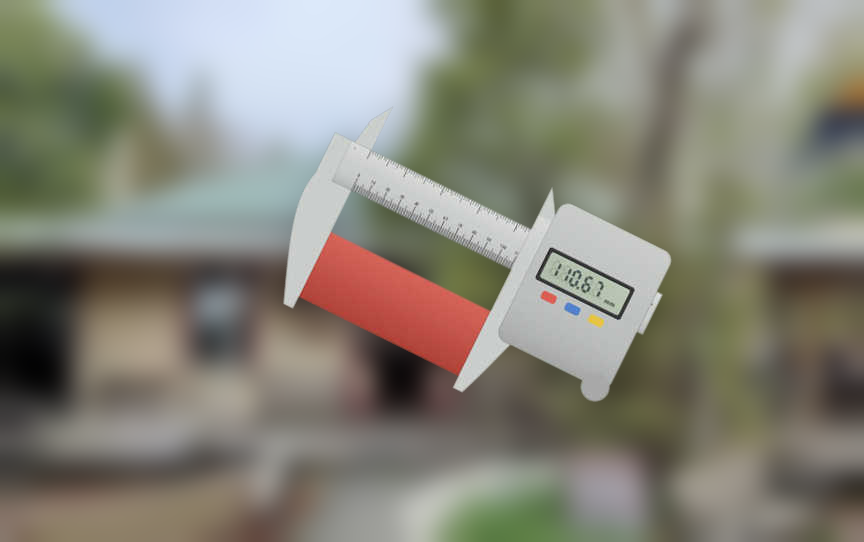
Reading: 110.67mm
